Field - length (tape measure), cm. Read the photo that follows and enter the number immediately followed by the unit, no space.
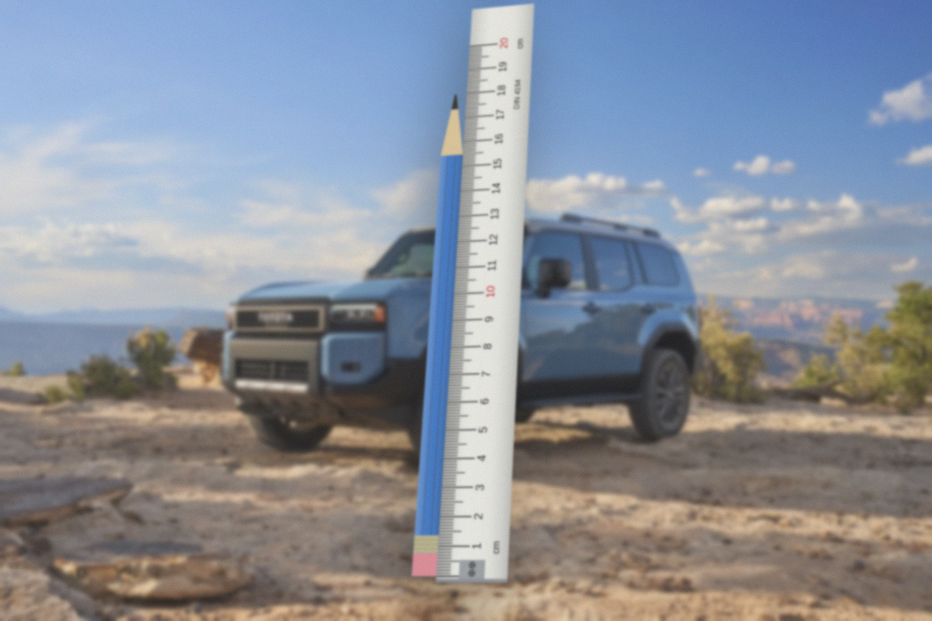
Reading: 18cm
